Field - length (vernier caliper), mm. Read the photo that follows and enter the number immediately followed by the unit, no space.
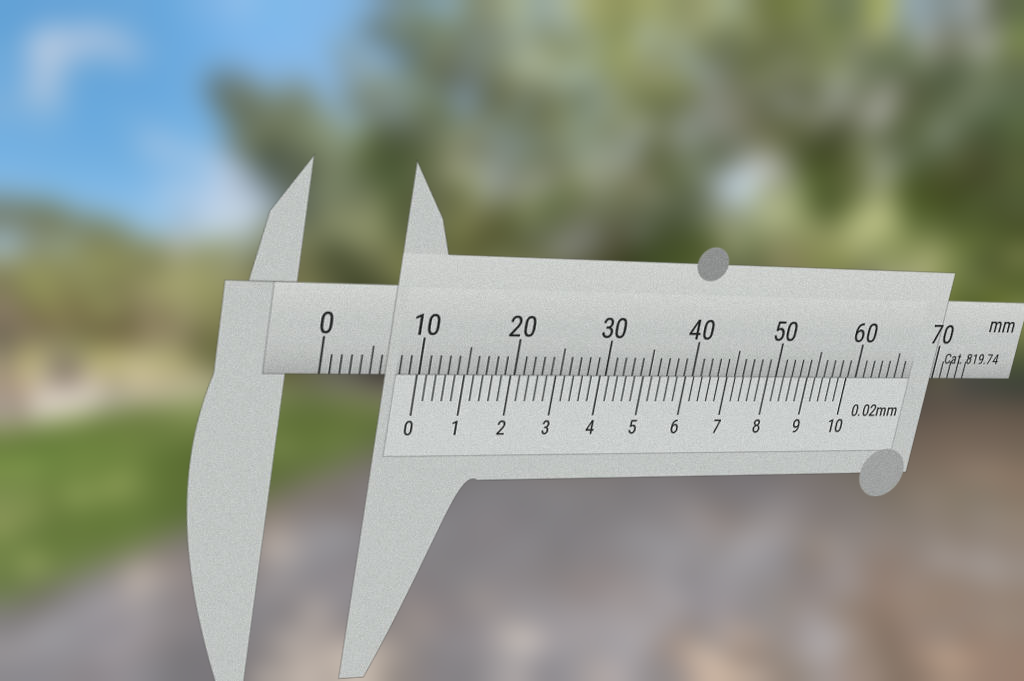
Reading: 9.8mm
